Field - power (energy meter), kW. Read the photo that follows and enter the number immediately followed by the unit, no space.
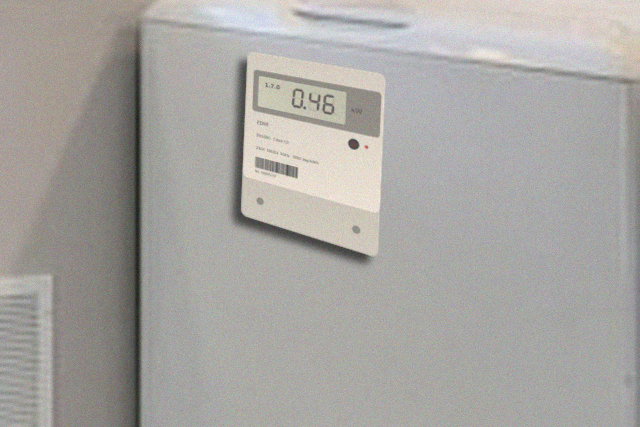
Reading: 0.46kW
